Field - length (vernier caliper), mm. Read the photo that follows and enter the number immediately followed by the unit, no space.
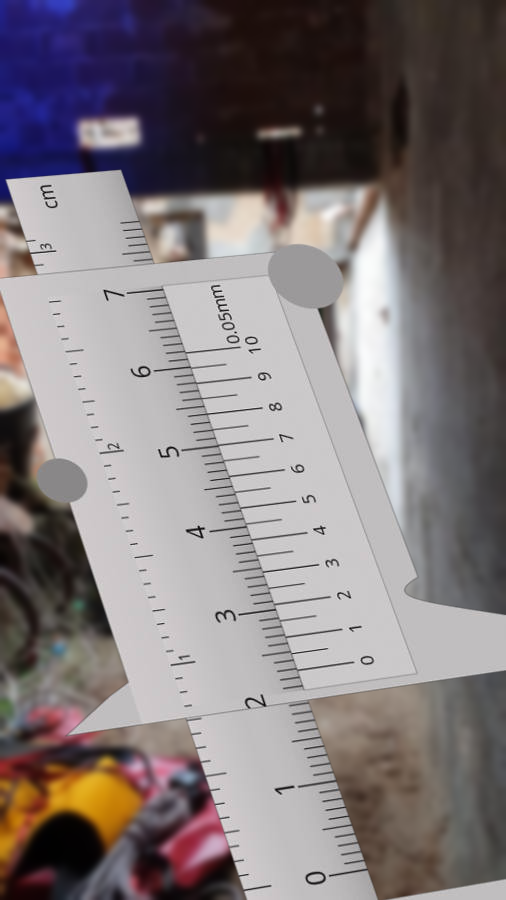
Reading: 22.8mm
